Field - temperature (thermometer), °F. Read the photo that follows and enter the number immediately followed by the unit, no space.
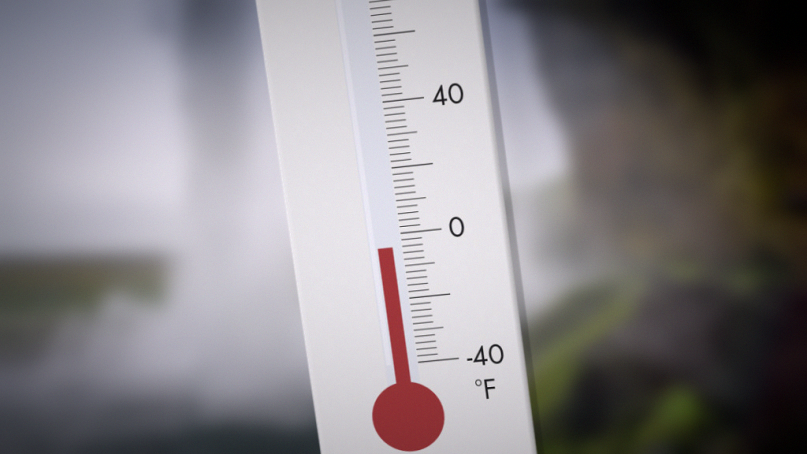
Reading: -4°F
